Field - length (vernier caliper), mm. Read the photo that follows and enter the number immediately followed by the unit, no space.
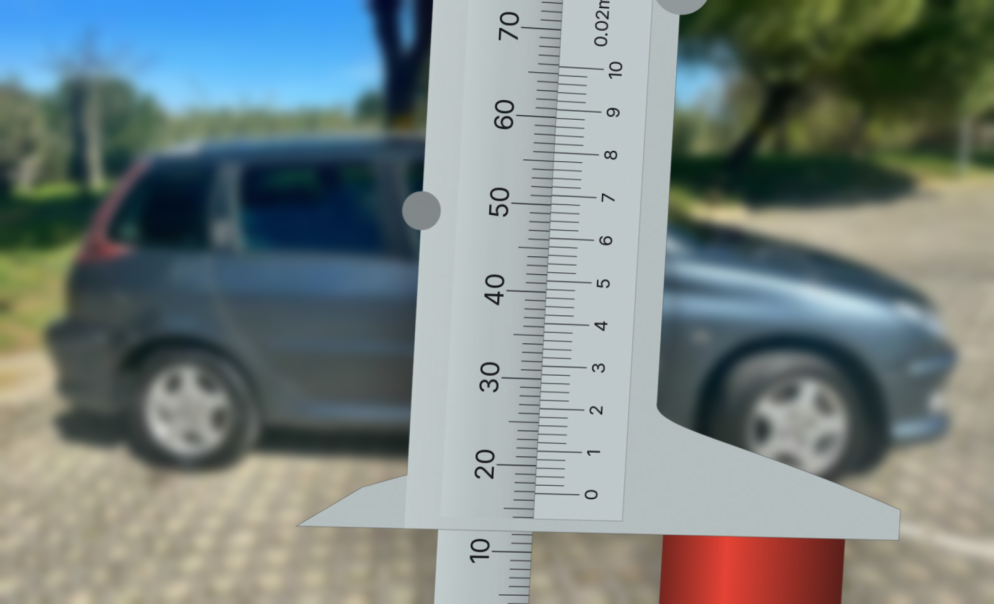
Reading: 16.8mm
